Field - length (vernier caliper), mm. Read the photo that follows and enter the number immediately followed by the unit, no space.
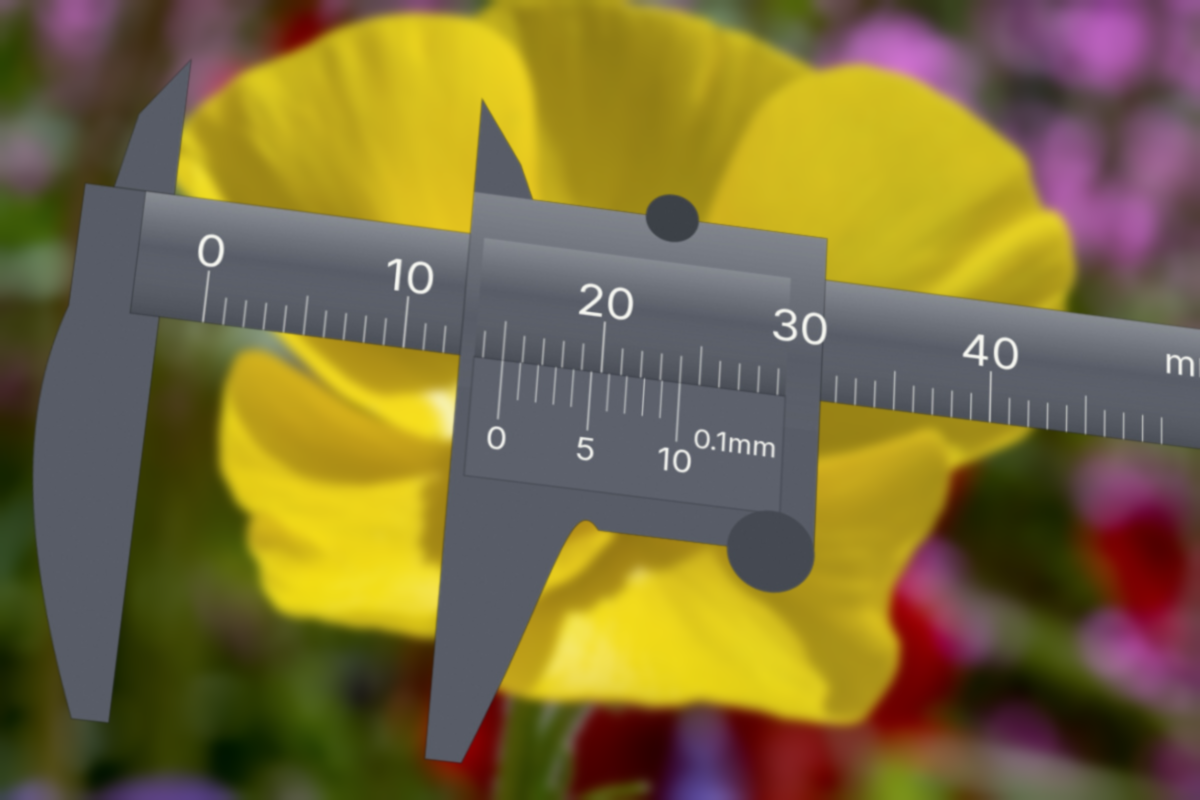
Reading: 15.0mm
